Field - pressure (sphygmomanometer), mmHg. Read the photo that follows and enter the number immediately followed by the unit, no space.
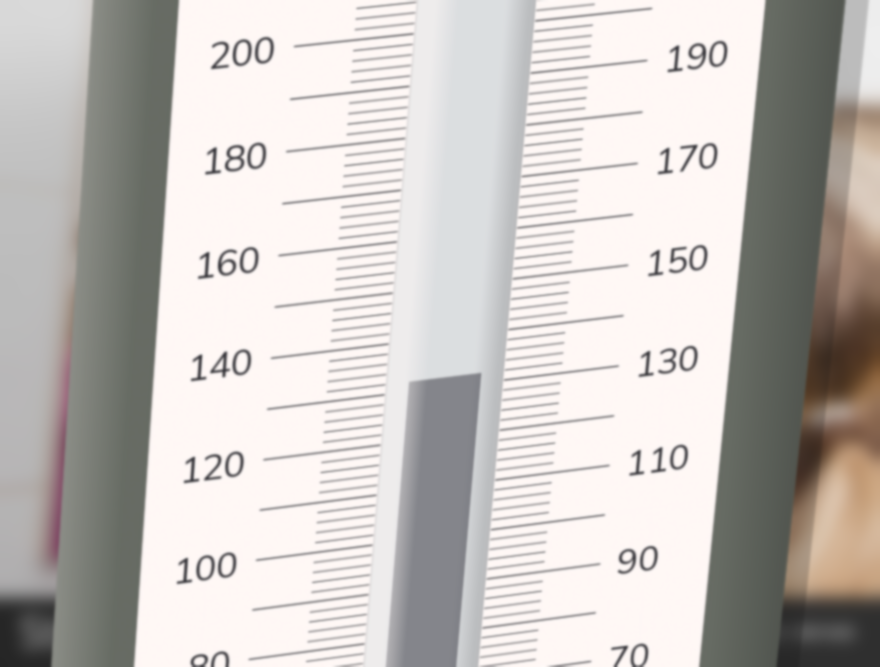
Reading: 132mmHg
